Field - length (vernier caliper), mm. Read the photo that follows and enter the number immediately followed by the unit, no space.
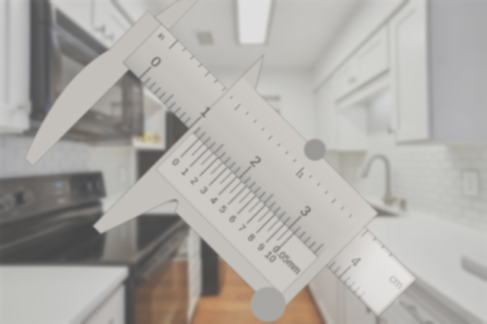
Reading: 12.0mm
